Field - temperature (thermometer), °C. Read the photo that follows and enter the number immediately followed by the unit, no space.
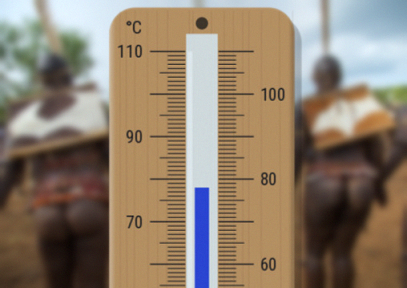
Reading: 78°C
